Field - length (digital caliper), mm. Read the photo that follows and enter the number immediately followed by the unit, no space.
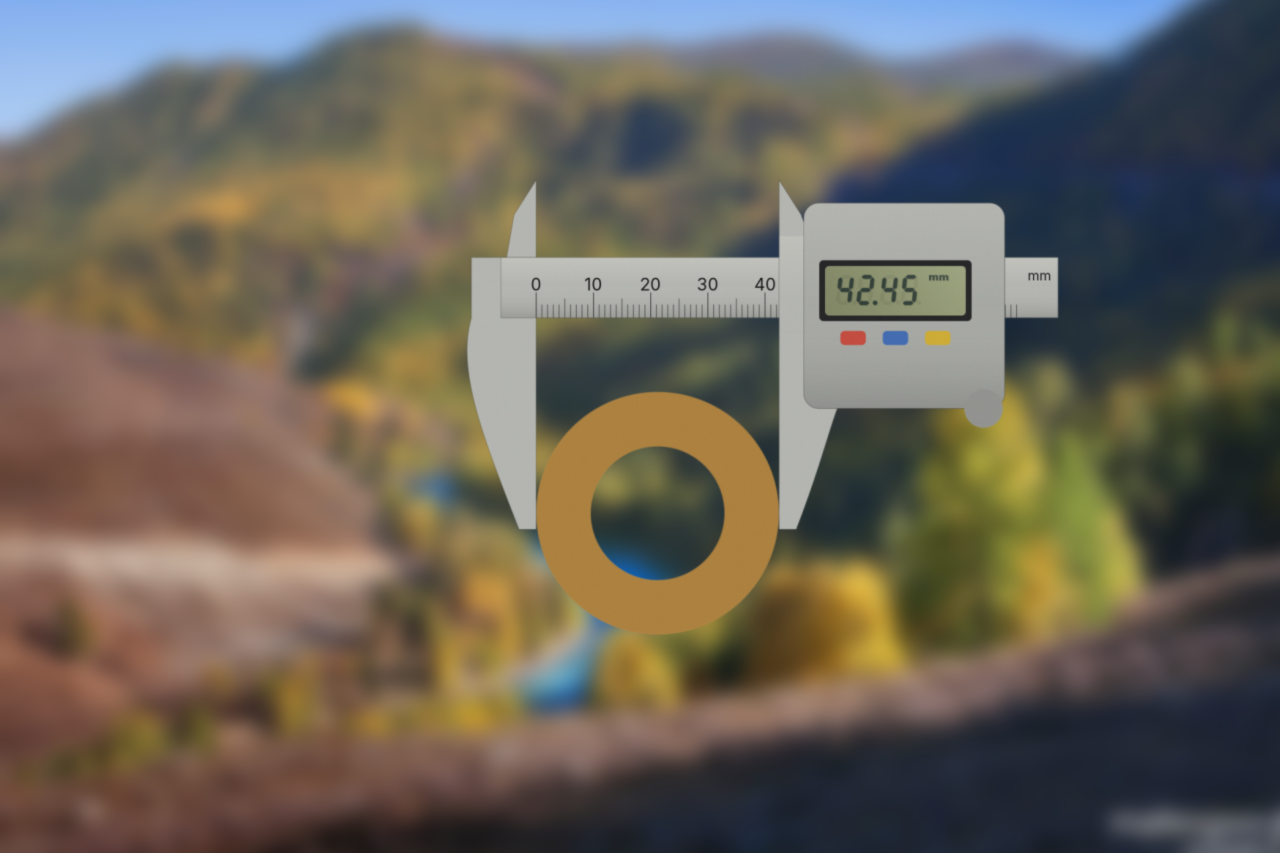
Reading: 42.45mm
